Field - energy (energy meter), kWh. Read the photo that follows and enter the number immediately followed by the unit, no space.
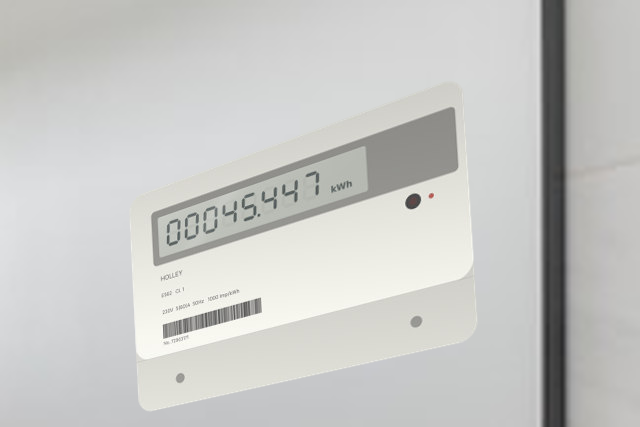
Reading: 45.447kWh
